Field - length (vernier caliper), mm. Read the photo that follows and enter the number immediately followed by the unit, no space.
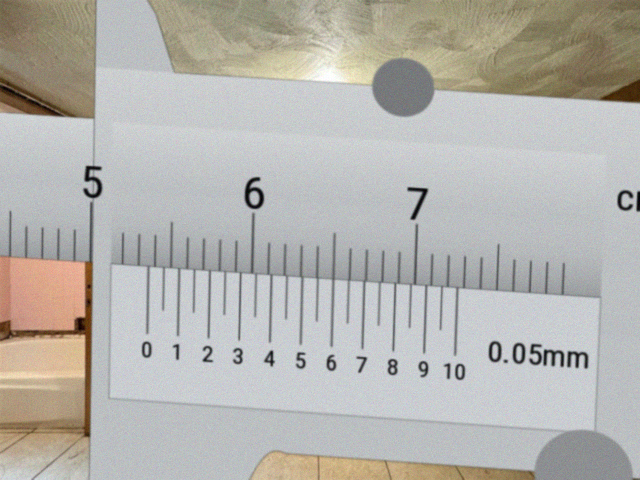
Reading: 53.6mm
